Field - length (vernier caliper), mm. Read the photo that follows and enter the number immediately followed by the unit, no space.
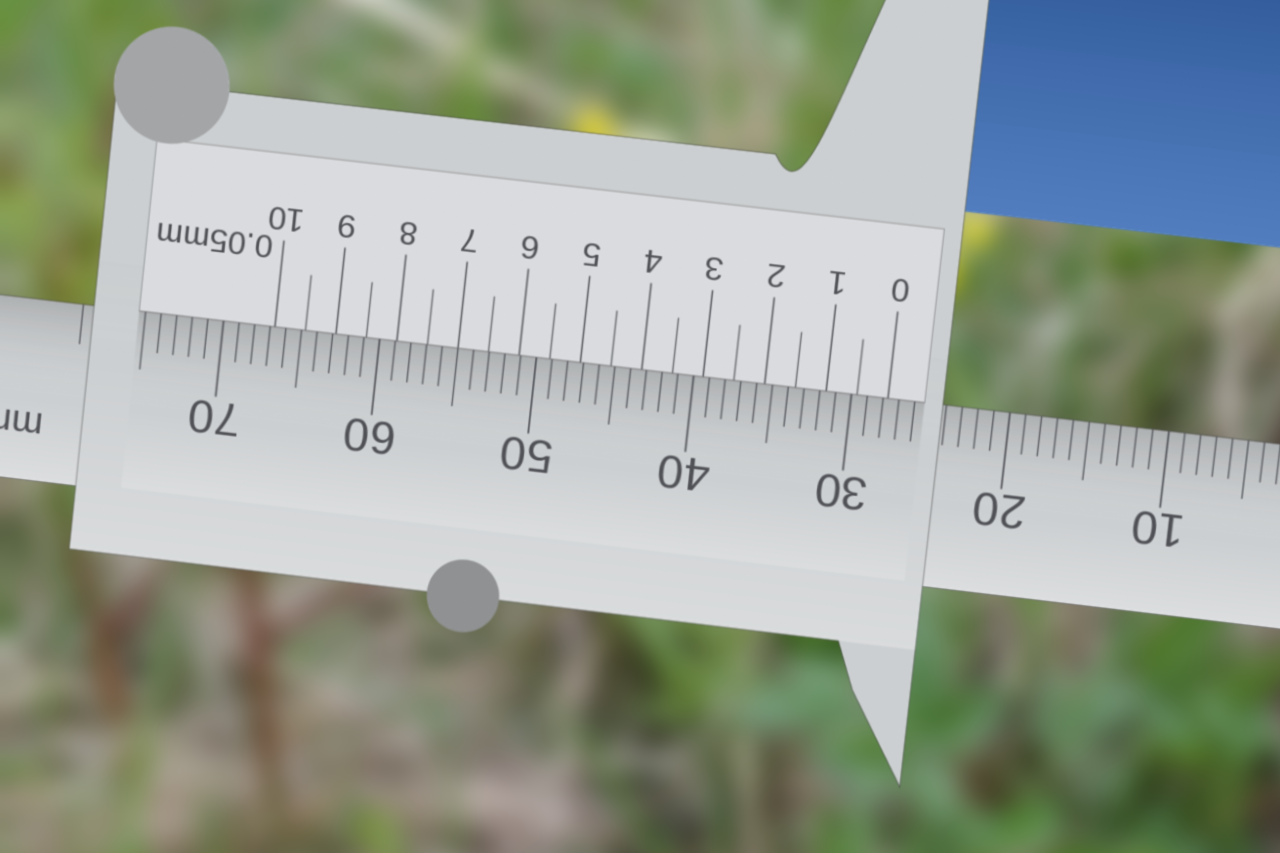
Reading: 27.7mm
